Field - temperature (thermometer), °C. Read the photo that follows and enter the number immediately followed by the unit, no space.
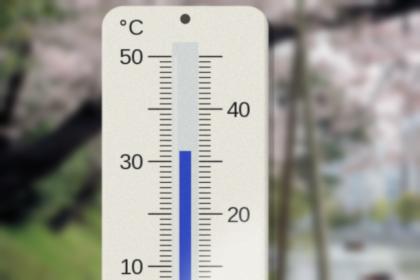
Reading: 32°C
